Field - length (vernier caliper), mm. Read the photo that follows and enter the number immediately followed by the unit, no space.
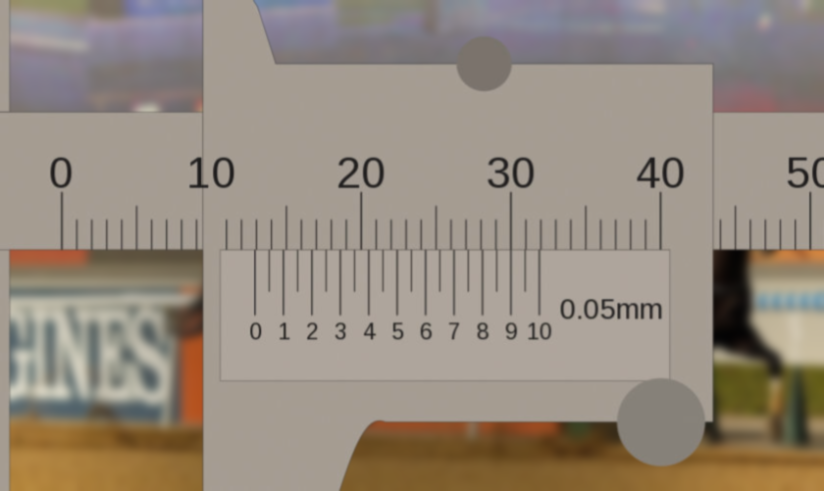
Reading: 12.9mm
